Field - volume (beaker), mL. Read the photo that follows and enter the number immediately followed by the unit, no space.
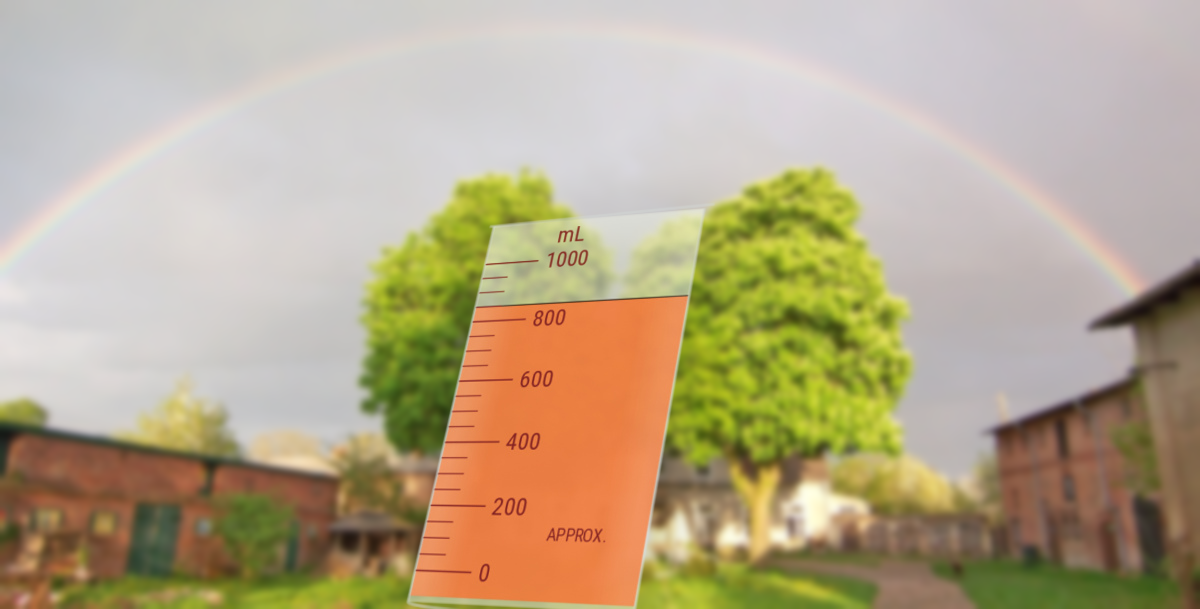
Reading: 850mL
